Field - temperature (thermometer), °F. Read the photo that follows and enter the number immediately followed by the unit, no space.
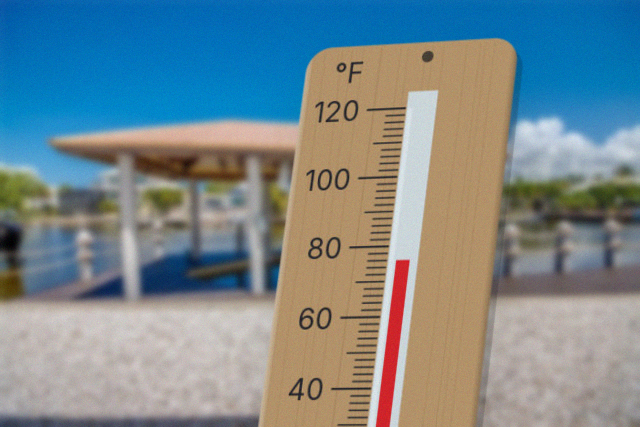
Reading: 76°F
